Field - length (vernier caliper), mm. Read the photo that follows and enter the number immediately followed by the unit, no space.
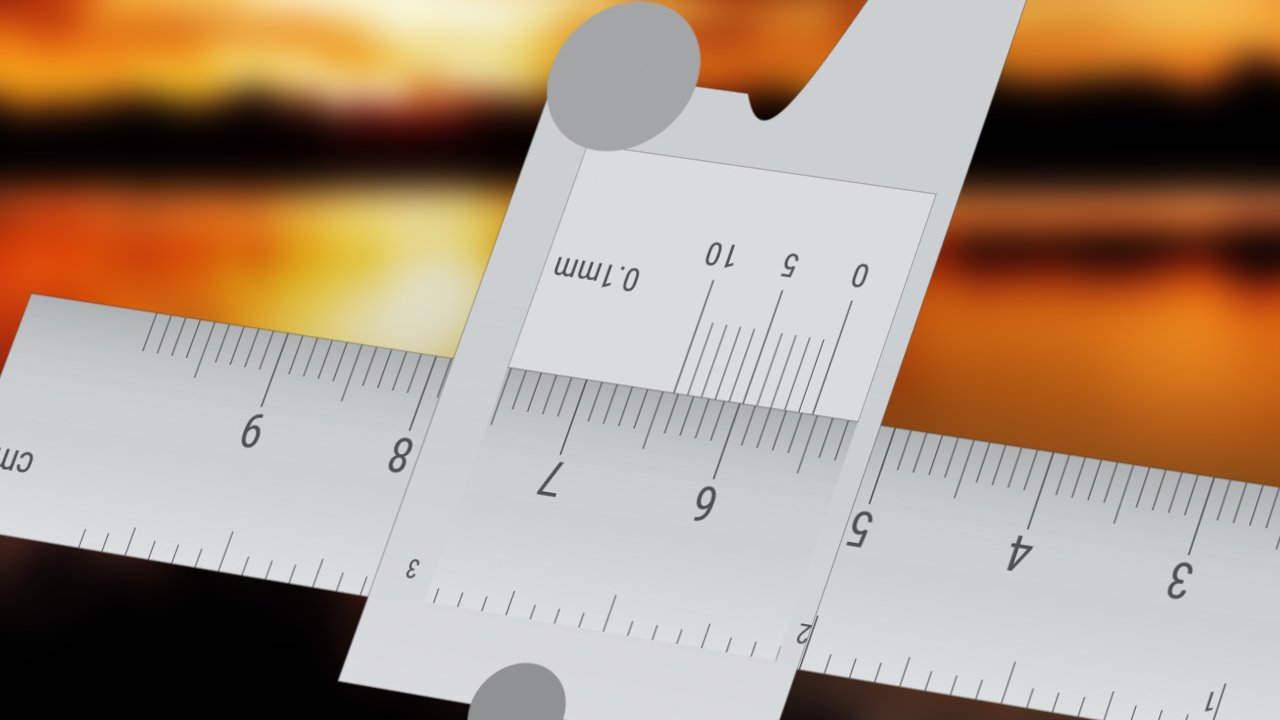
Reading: 55.3mm
